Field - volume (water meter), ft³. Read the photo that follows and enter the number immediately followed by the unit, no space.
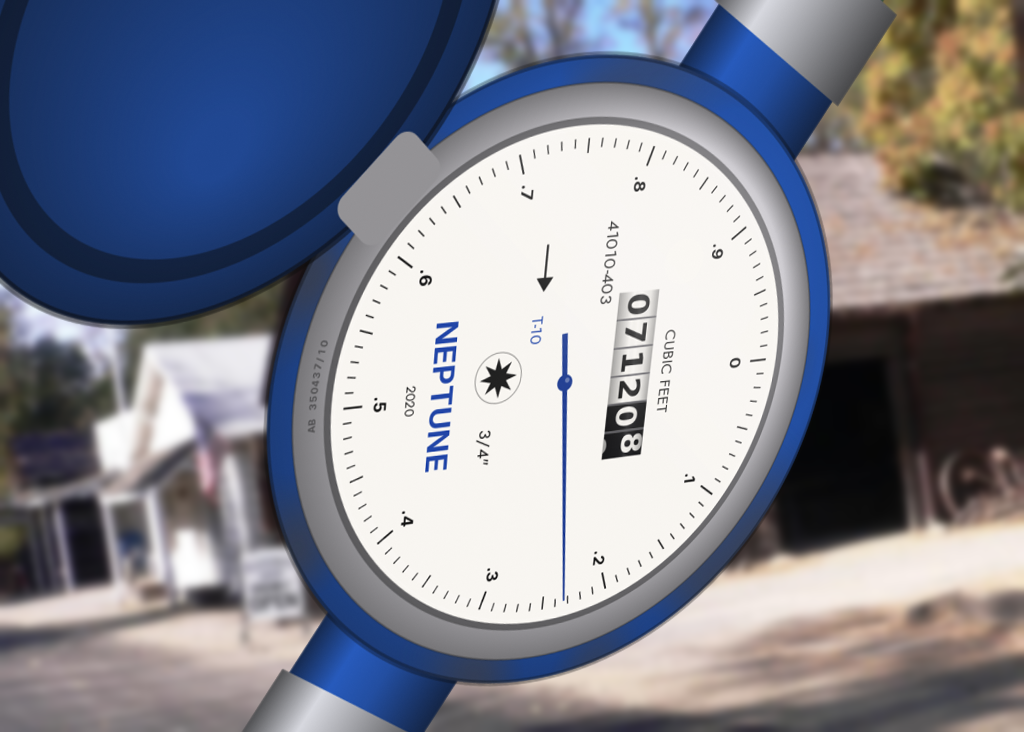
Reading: 71208.23ft³
